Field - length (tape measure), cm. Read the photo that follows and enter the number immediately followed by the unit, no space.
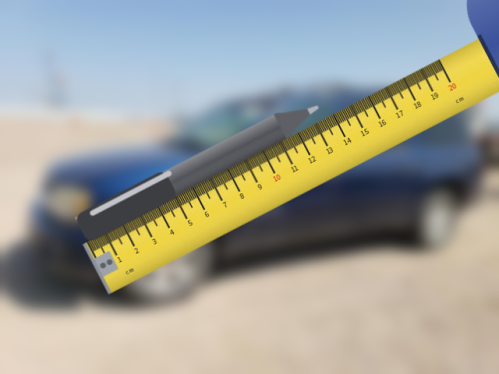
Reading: 13.5cm
